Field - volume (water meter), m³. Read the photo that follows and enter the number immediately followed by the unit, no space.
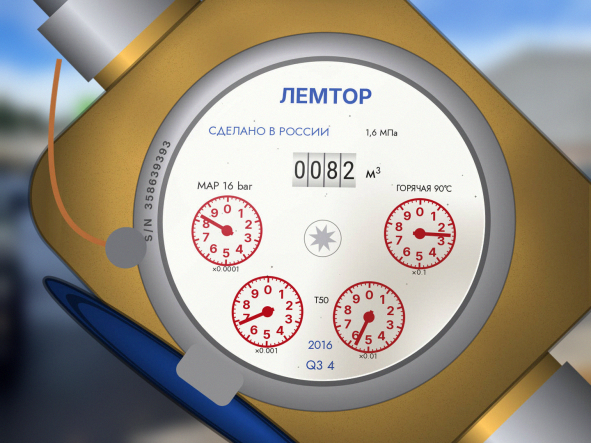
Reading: 82.2568m³
